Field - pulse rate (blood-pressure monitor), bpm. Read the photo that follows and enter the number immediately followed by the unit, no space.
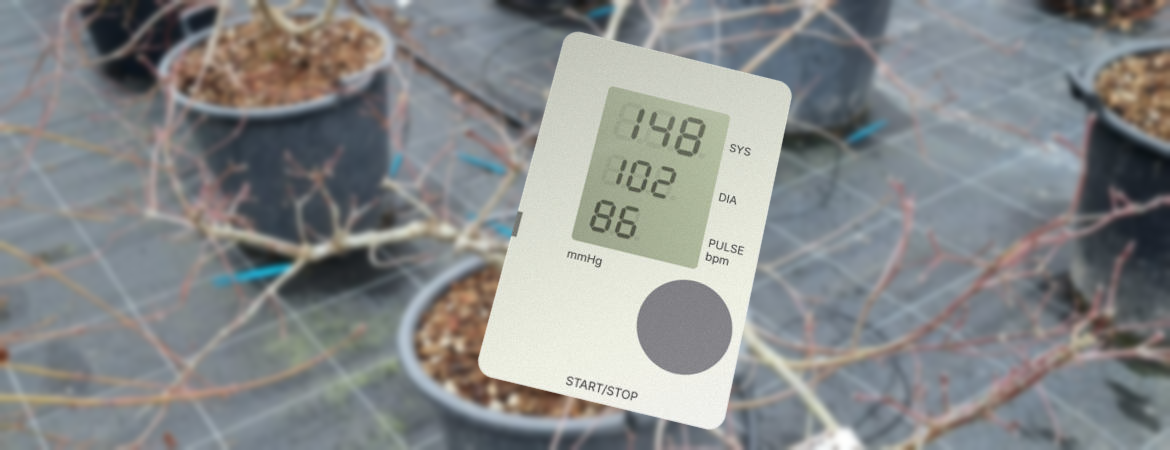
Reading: 86bpm
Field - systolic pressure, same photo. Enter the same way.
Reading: 148mmHg
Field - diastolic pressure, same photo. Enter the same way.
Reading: 102mmHg
